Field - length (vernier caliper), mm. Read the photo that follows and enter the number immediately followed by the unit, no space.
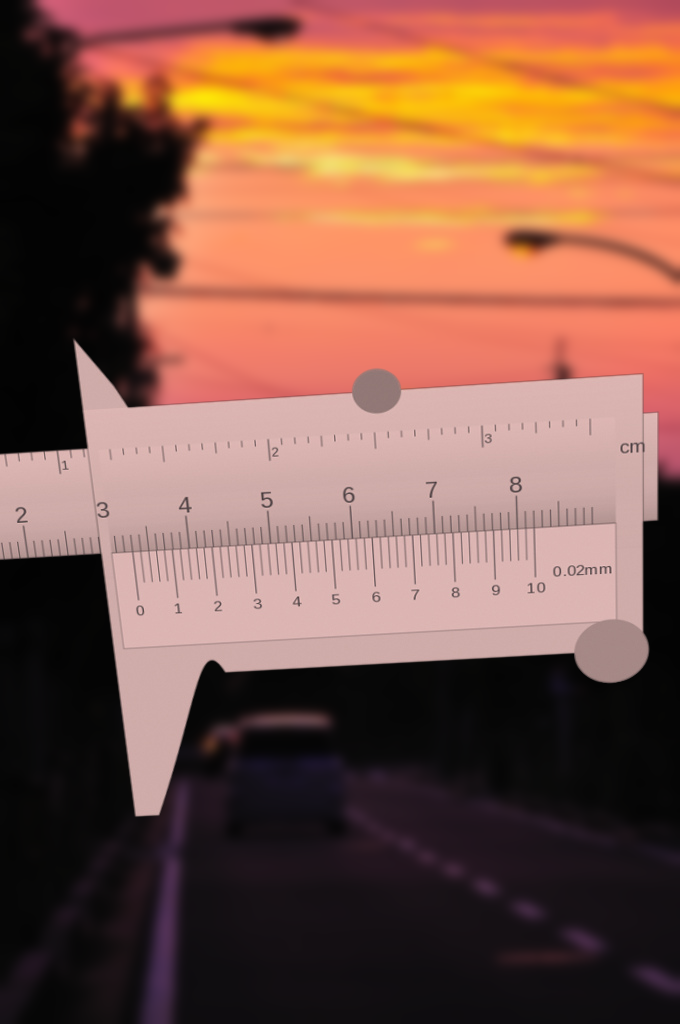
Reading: 33.0mm
